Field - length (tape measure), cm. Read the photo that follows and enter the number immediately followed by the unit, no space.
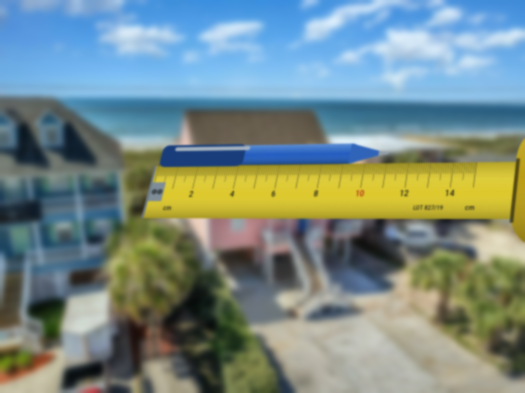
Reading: 11cm
